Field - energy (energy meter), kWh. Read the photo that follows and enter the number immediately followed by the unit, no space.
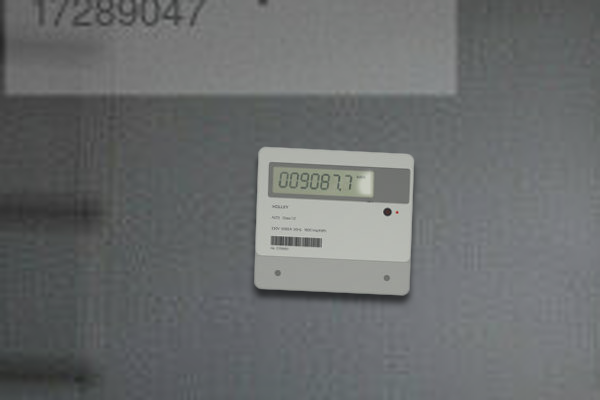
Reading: 9087.7kWh
